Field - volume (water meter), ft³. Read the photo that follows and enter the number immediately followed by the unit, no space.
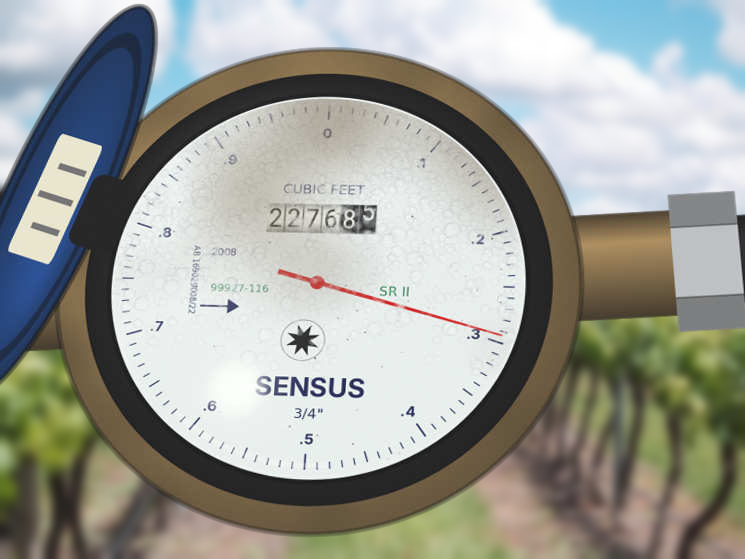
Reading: 227685.29ft³
